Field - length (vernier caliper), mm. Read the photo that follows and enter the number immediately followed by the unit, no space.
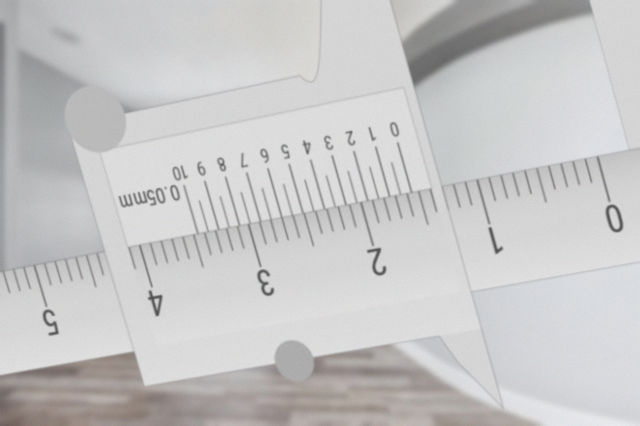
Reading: 15.6mm
